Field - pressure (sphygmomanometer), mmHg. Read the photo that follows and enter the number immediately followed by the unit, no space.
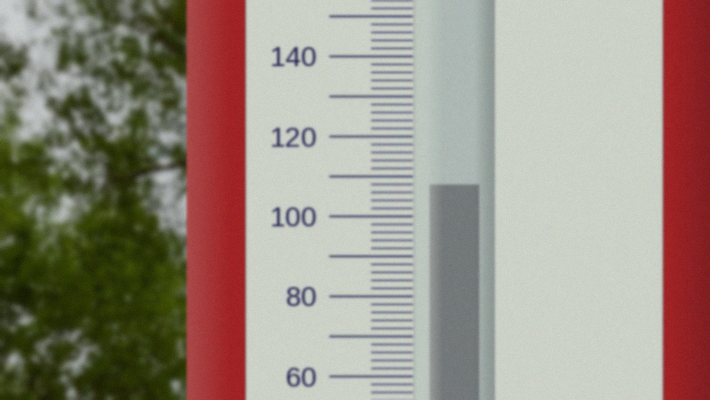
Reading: 108mmHg
